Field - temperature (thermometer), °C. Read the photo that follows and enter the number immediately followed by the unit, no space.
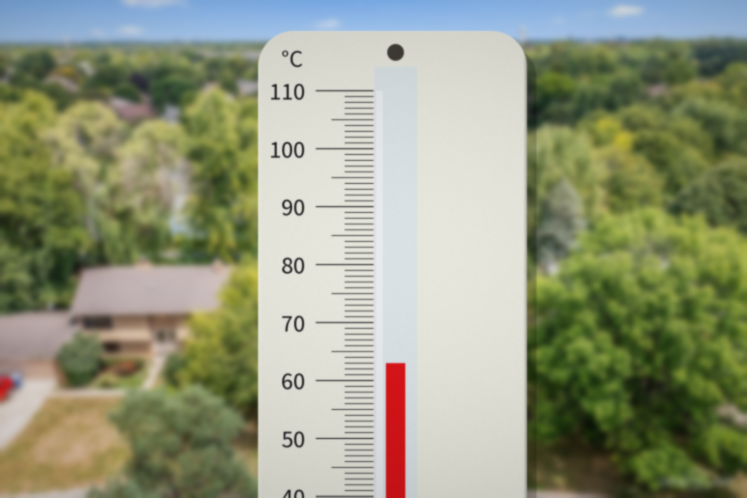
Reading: 63°C
